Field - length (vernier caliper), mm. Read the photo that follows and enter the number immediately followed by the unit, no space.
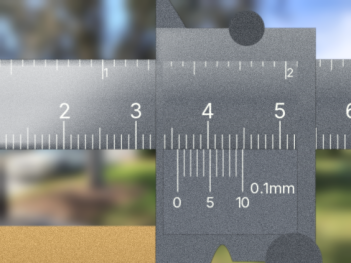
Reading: 35.8mm
